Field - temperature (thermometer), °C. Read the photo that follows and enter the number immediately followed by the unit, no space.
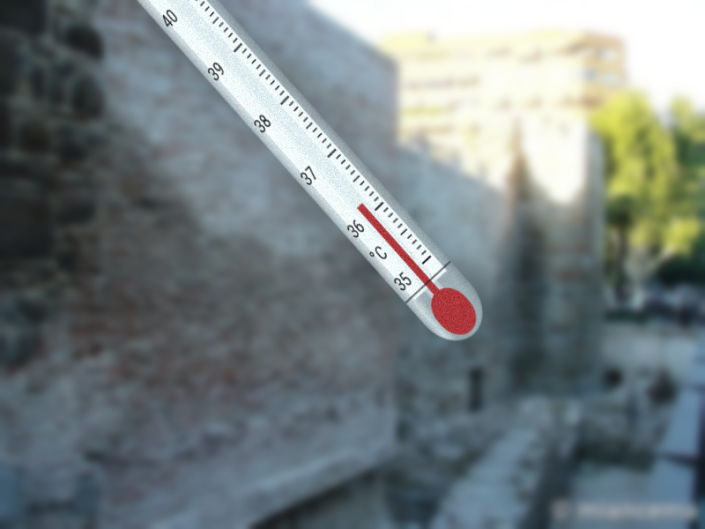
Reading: 36.2°C
